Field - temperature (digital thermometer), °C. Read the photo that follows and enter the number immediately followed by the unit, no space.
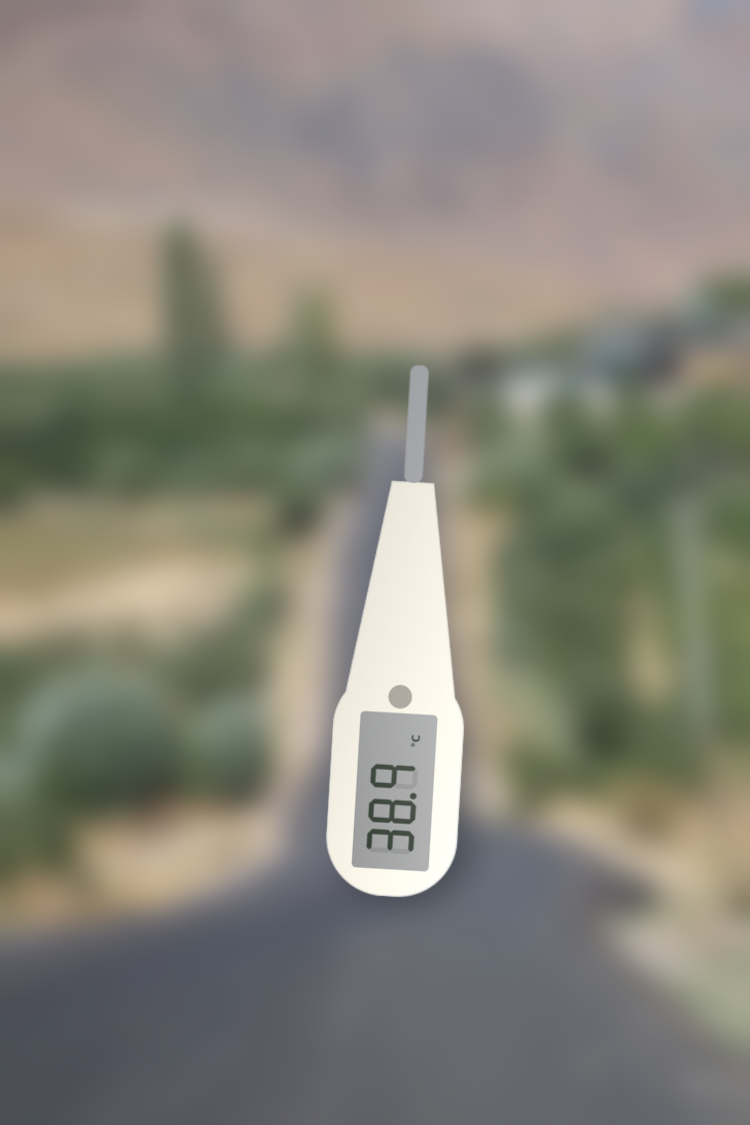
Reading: 38.9°C
